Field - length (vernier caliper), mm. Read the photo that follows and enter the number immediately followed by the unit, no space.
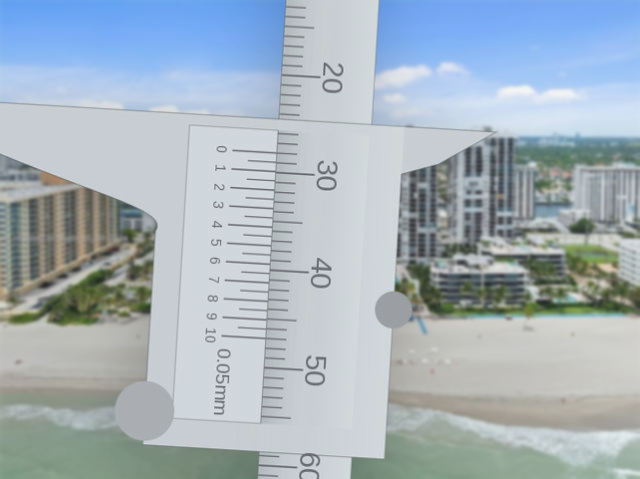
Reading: 28.0mm
